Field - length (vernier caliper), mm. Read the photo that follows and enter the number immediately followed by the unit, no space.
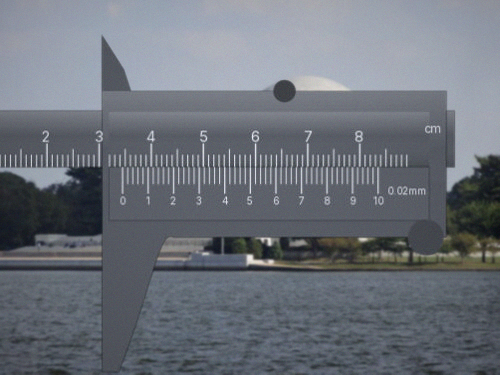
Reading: 34.5mm
